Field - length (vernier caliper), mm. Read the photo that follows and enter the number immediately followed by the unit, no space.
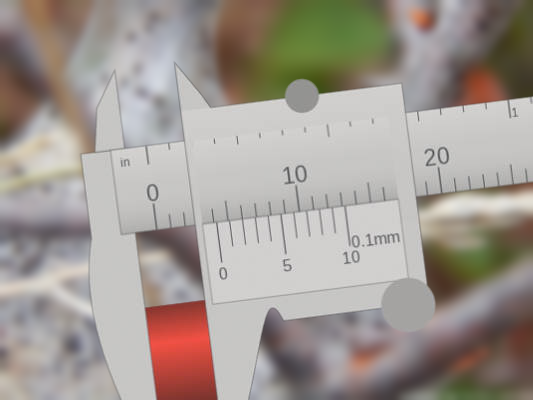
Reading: 4.2mm
